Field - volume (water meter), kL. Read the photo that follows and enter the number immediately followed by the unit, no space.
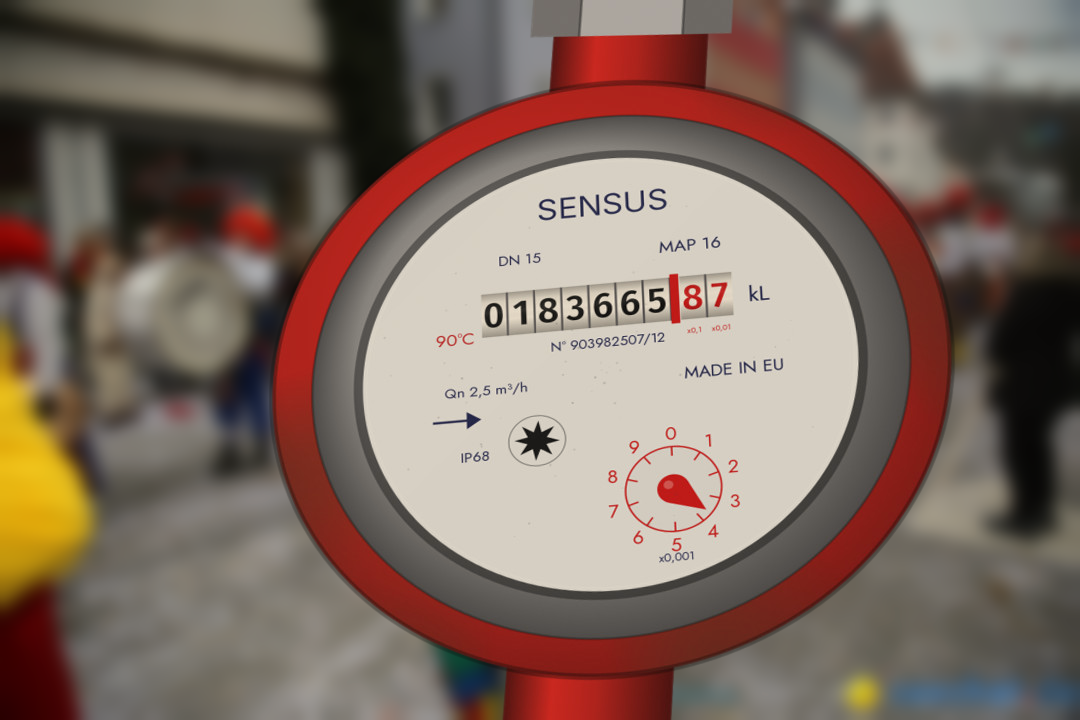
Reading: 183665.873kL
